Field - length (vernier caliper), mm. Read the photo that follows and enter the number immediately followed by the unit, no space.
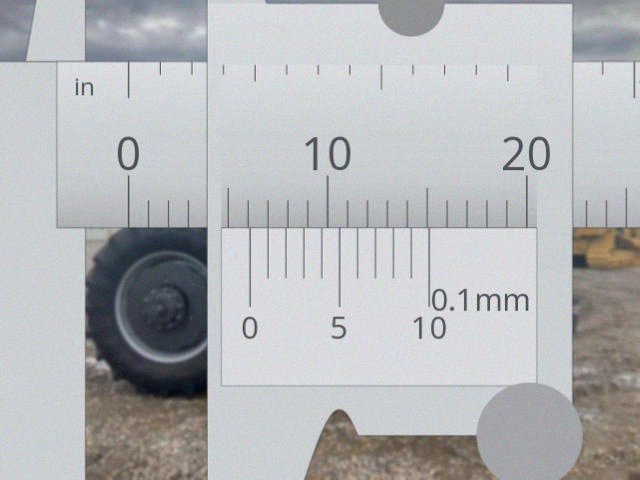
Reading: 6.1mm
